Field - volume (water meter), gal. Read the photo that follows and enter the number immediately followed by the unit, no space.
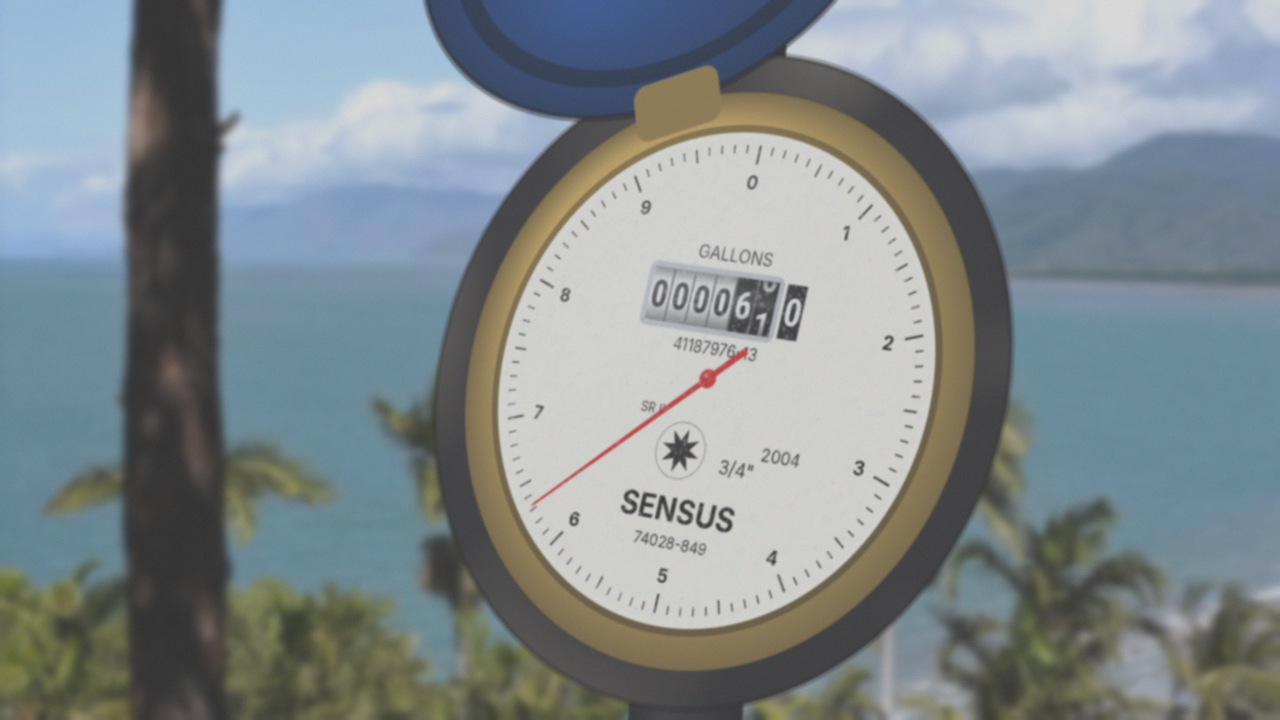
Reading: 606.3gal
